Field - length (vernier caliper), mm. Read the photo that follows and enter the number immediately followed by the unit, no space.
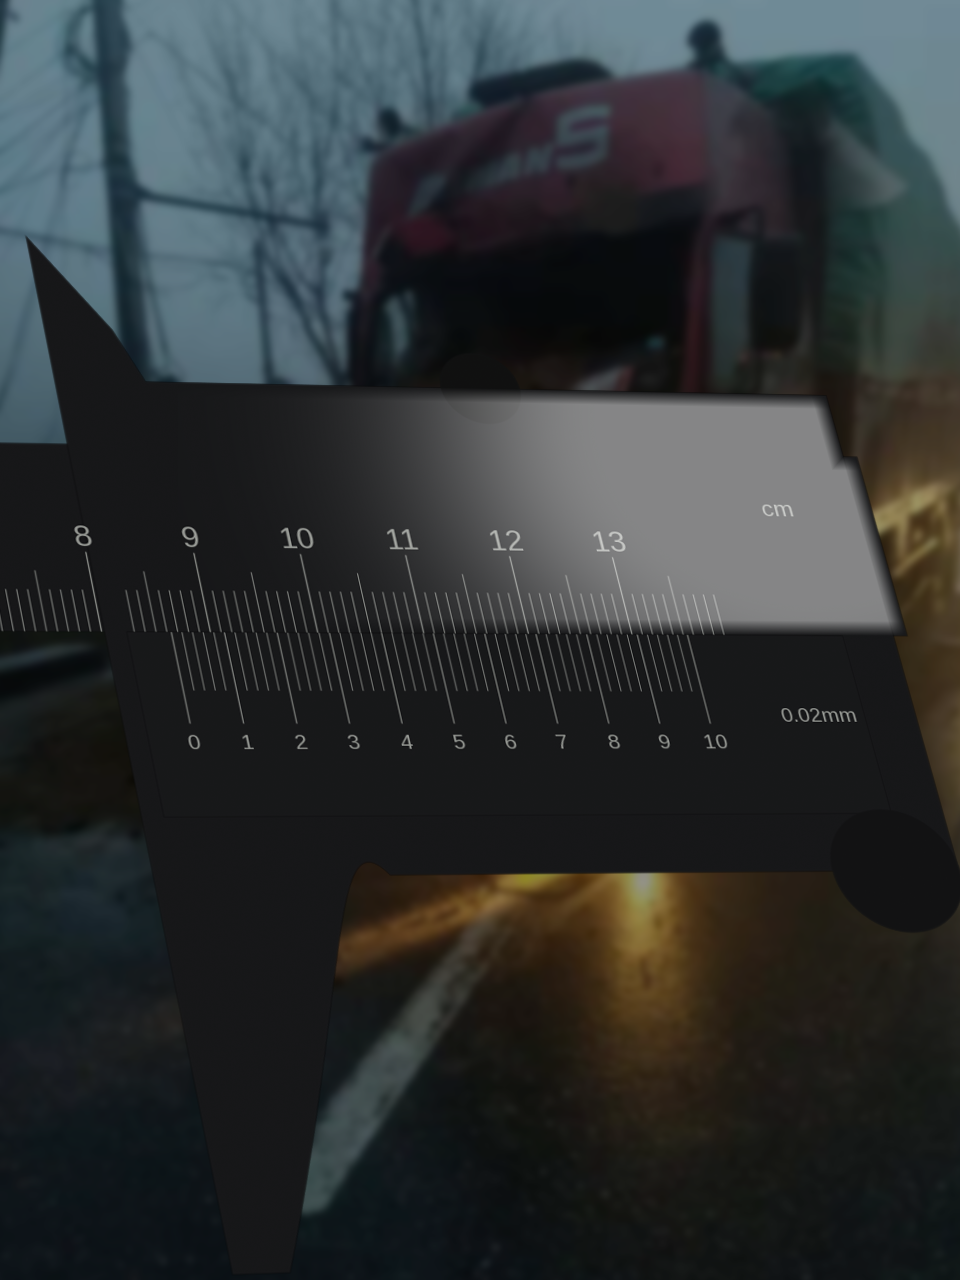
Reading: 86.4mm
